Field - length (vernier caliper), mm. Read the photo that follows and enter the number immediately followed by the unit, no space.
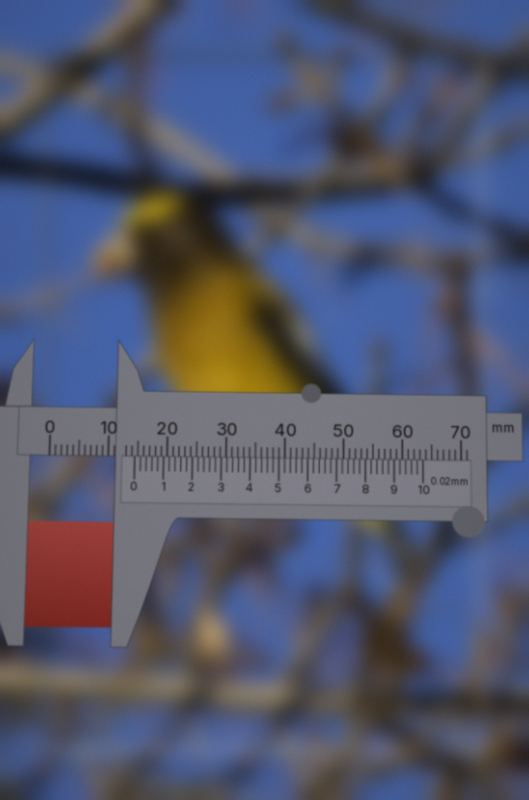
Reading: 14.5mm
